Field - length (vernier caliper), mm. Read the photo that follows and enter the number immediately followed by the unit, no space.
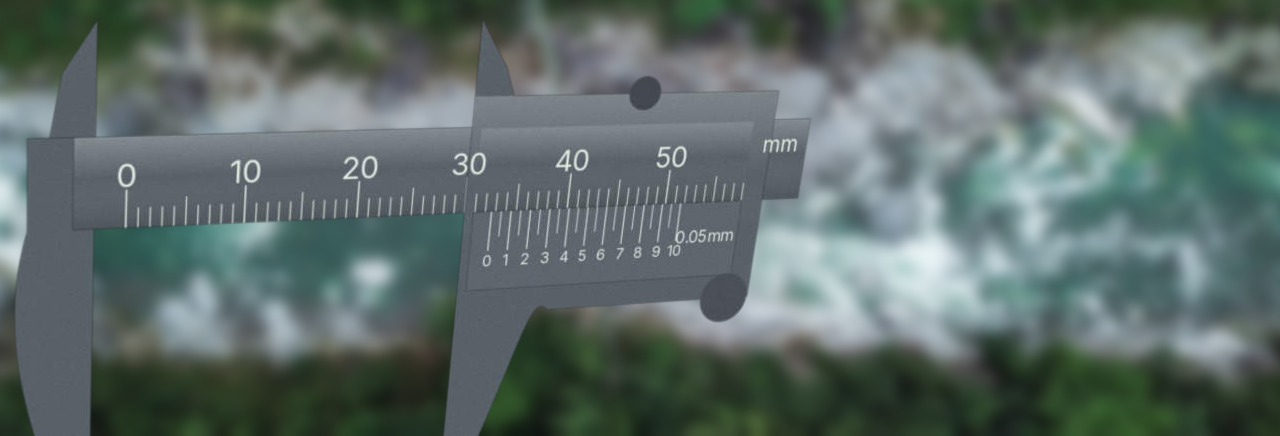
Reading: 32.6mm
